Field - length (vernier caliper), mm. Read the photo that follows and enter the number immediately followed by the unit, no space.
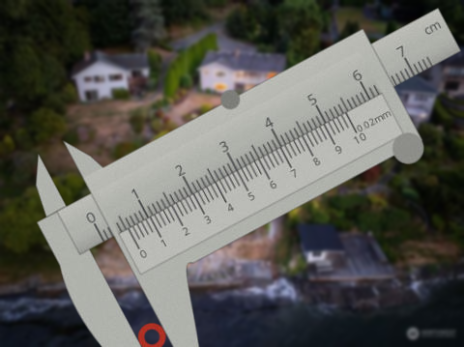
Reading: 5.5mm
